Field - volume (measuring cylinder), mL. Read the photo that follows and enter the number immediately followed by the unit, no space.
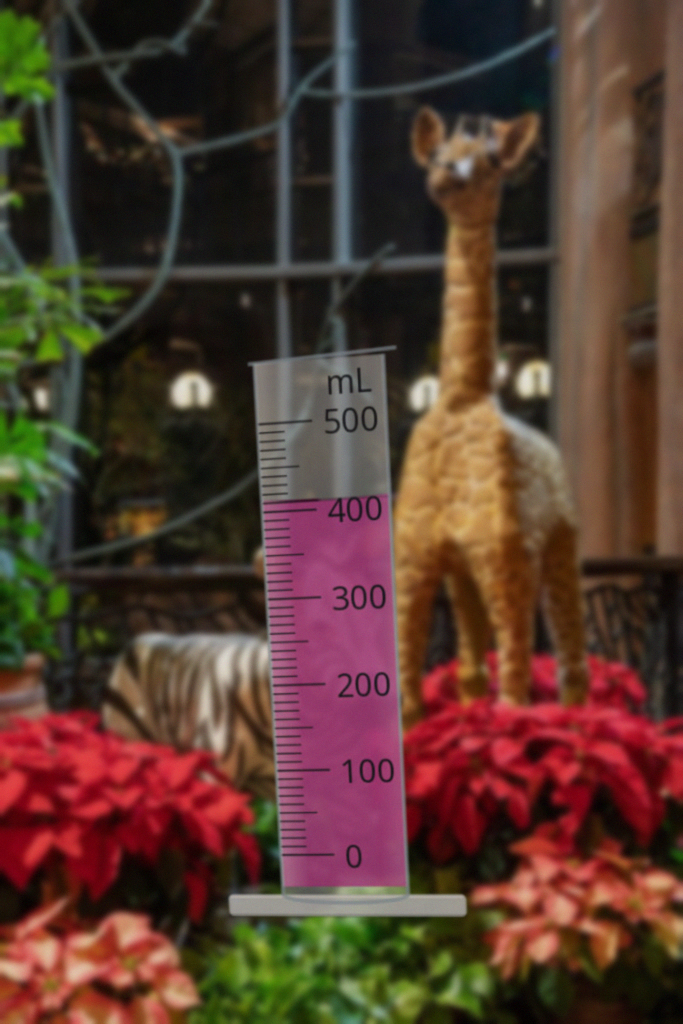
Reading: 410mL
